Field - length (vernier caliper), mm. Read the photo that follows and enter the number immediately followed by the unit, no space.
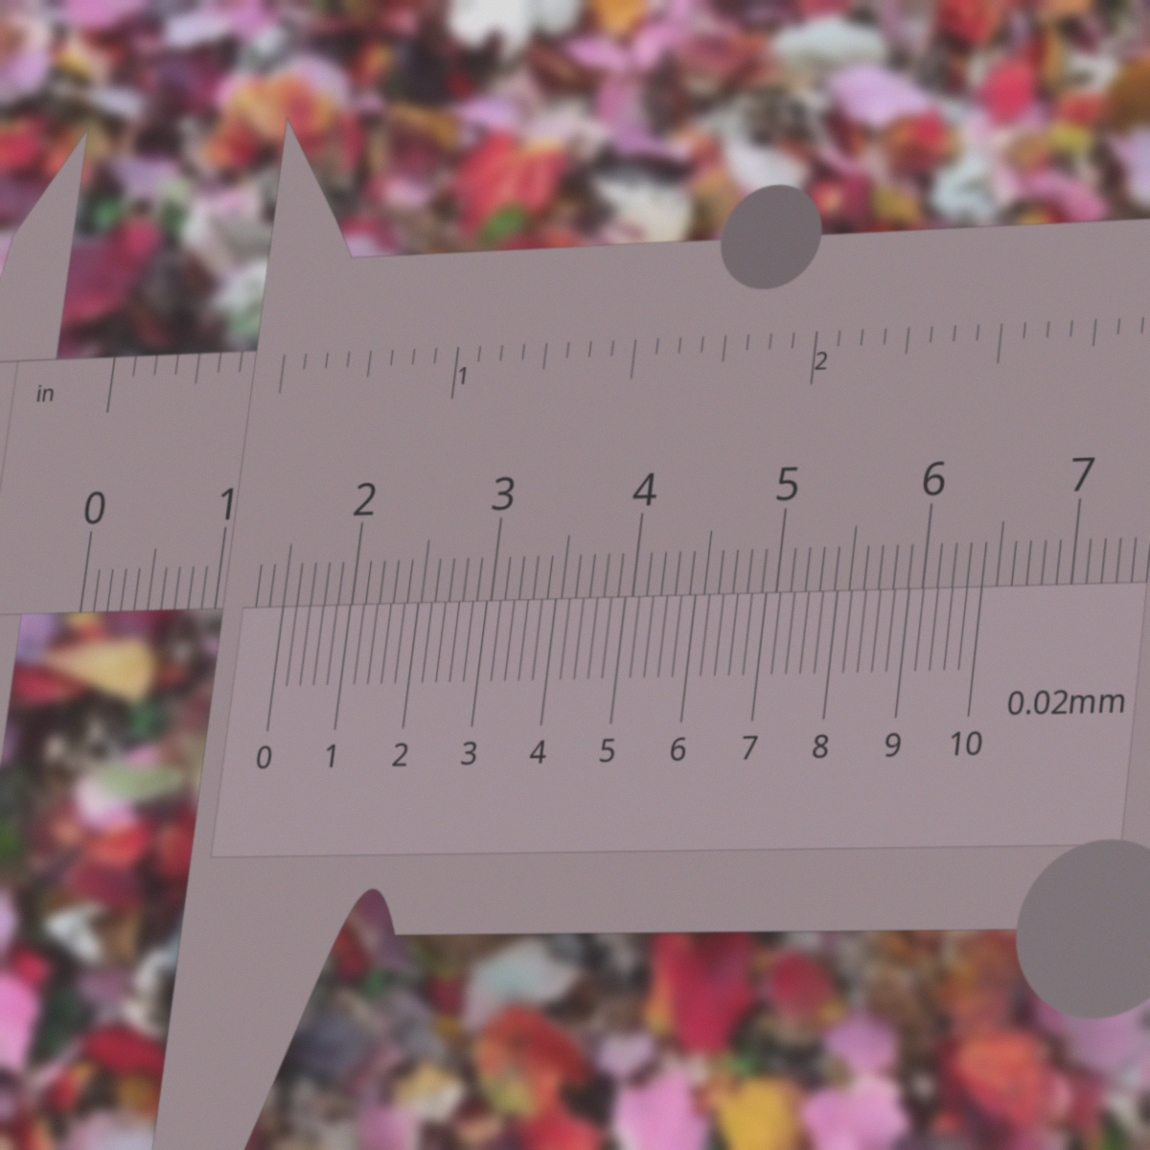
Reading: 15.0mm
